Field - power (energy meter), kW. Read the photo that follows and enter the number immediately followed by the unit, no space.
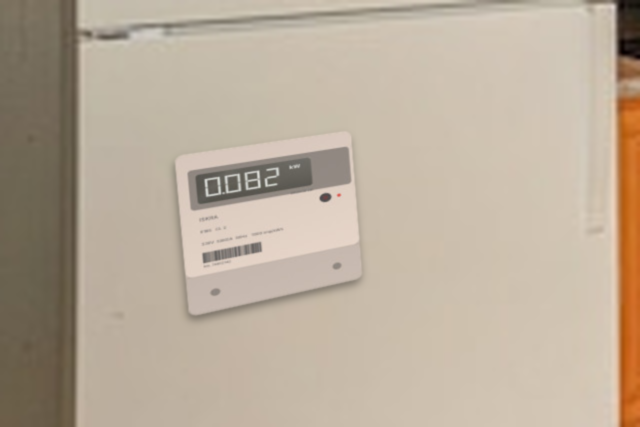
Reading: 0.082kW
